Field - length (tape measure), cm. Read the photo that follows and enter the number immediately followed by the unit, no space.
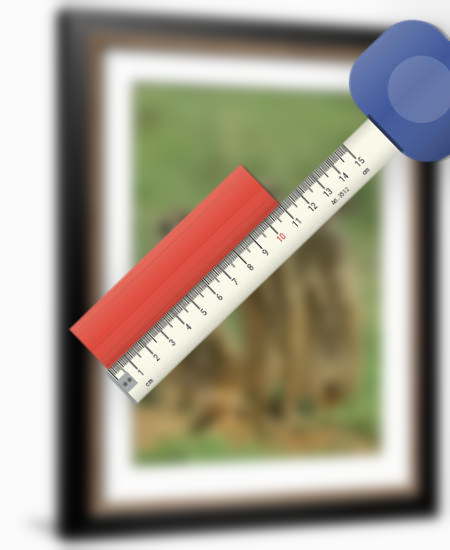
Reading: 11cm
